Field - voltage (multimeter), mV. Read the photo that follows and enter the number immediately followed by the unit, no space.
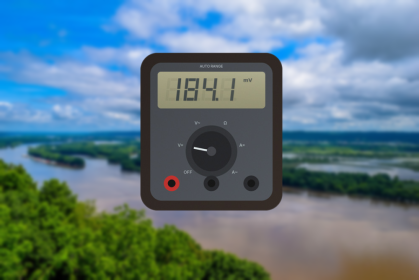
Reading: 184.1mV
